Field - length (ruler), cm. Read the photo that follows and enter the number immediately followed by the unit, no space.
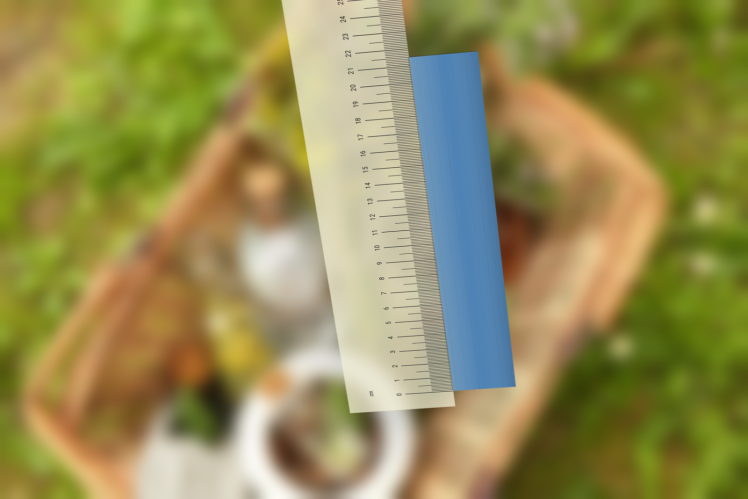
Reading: 21.5cm
